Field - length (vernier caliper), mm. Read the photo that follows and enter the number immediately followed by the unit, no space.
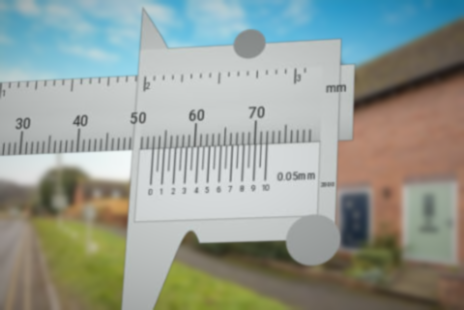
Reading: 53.0mm
